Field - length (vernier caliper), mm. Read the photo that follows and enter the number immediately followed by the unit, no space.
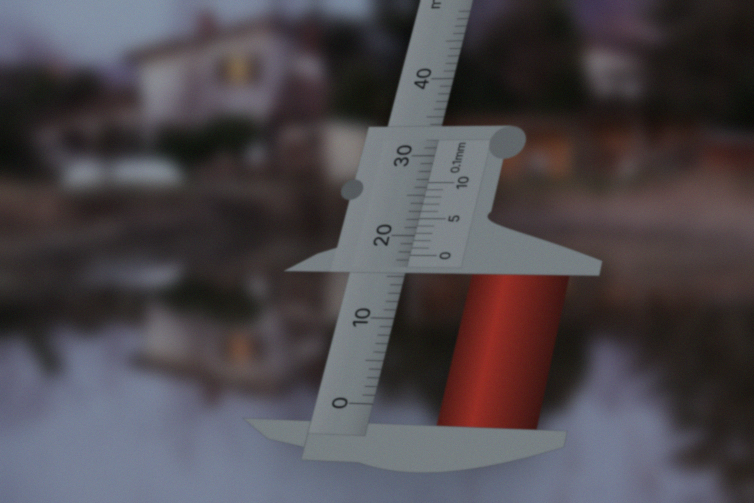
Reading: 17.6mm
